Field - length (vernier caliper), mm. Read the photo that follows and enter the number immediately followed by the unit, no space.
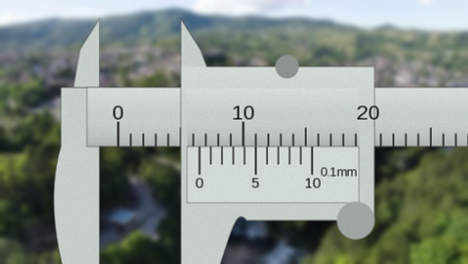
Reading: 6.5mm
